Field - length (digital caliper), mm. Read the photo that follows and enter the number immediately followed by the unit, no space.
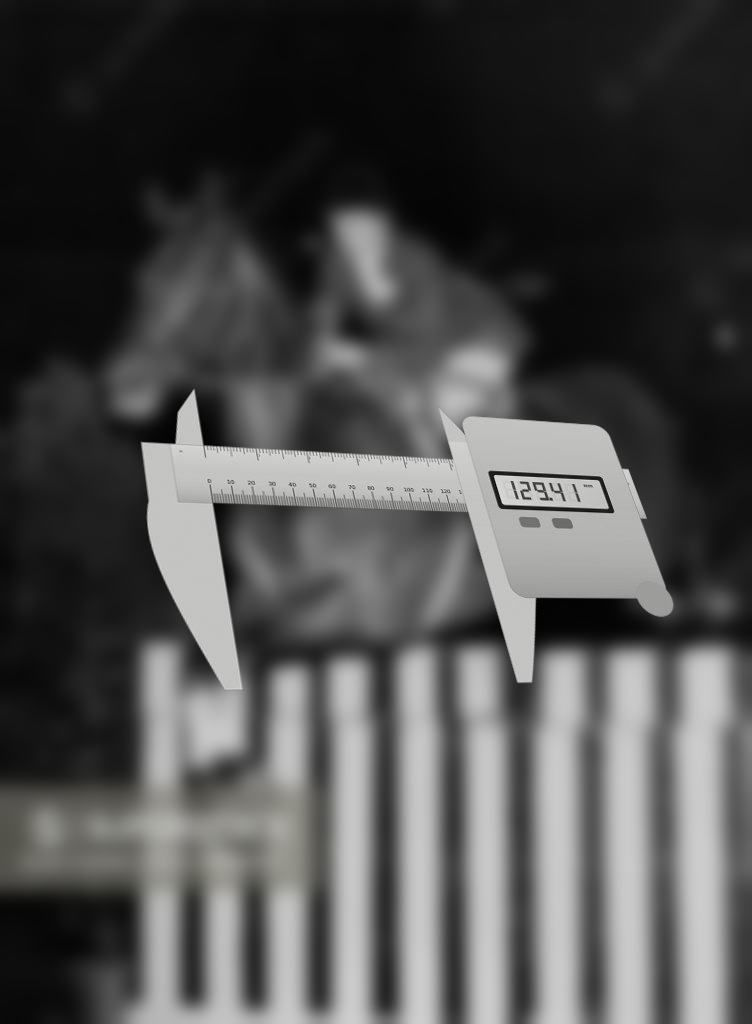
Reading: 129.41mm
